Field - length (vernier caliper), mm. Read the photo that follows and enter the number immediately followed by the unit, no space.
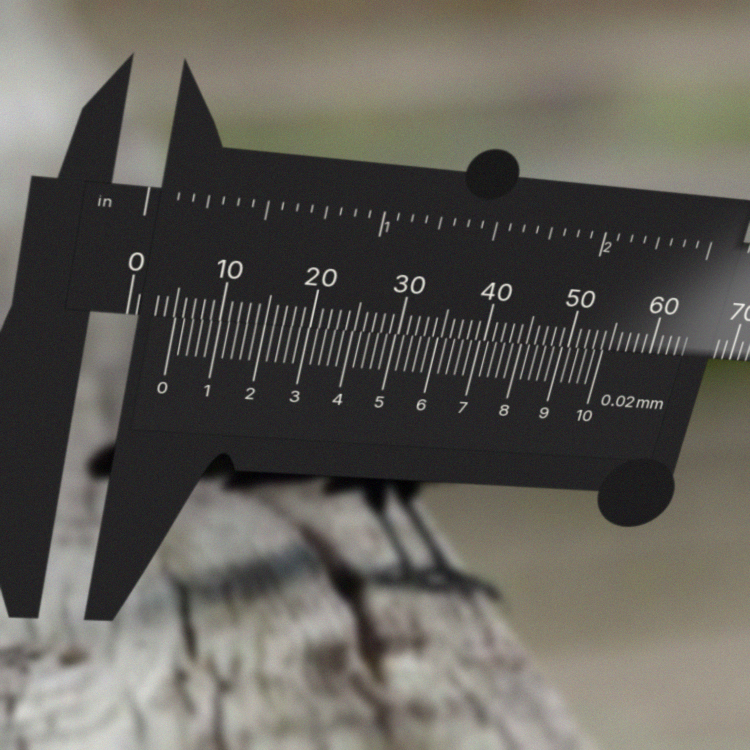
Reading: 5.2mm
